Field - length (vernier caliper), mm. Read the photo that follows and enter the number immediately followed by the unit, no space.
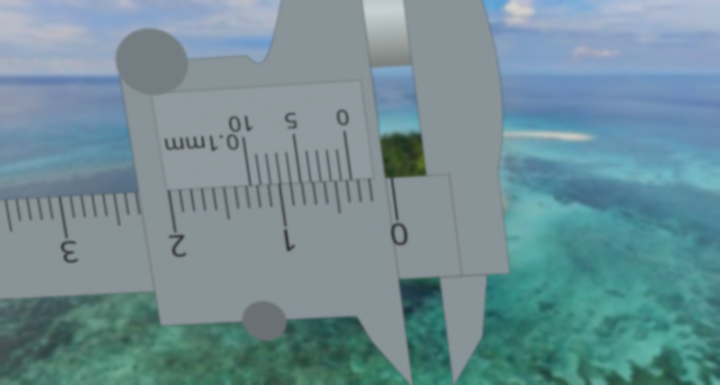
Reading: 3.6mm
